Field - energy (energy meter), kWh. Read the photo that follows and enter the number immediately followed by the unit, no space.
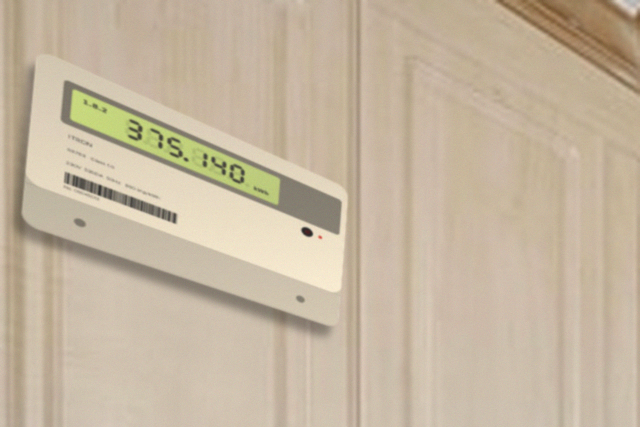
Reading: 375.140kWh
